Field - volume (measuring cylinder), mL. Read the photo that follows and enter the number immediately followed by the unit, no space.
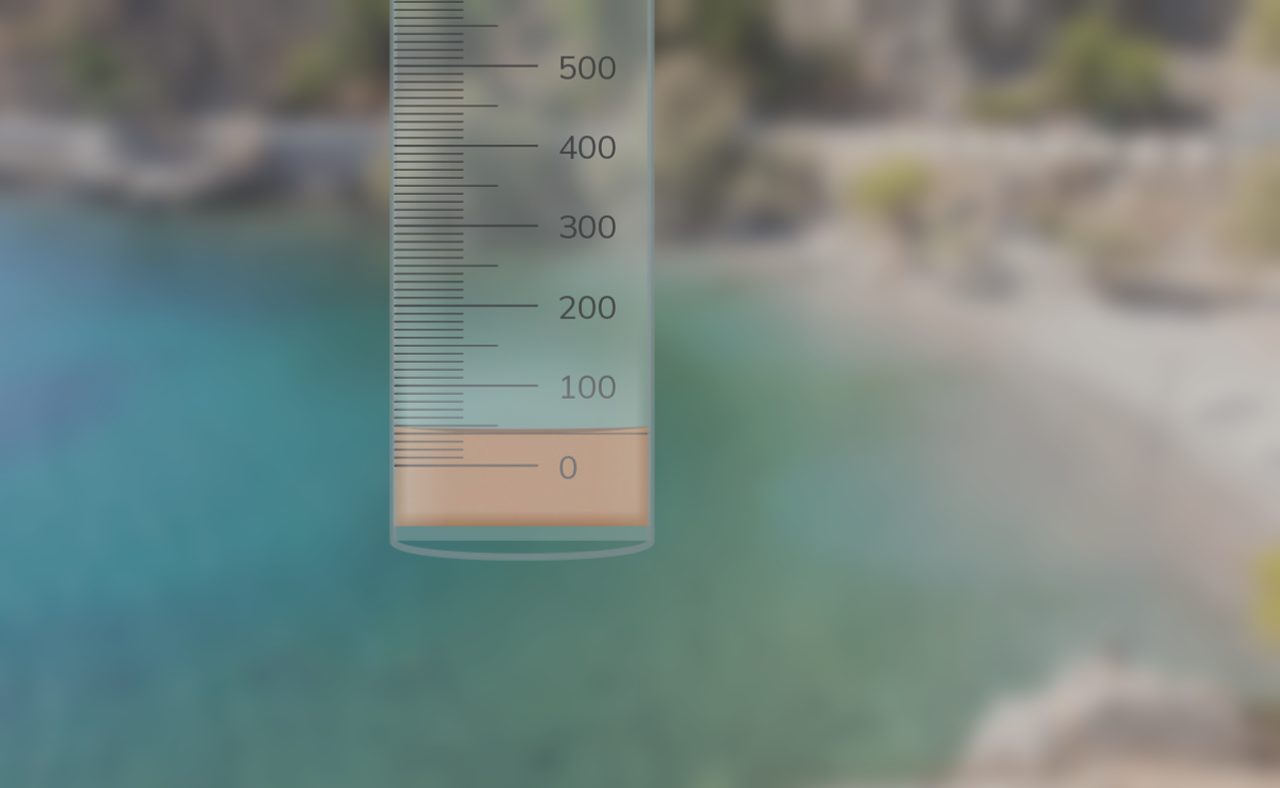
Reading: 40mL
